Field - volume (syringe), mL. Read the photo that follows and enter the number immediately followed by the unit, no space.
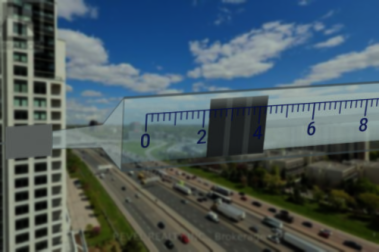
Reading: 2.2mL
